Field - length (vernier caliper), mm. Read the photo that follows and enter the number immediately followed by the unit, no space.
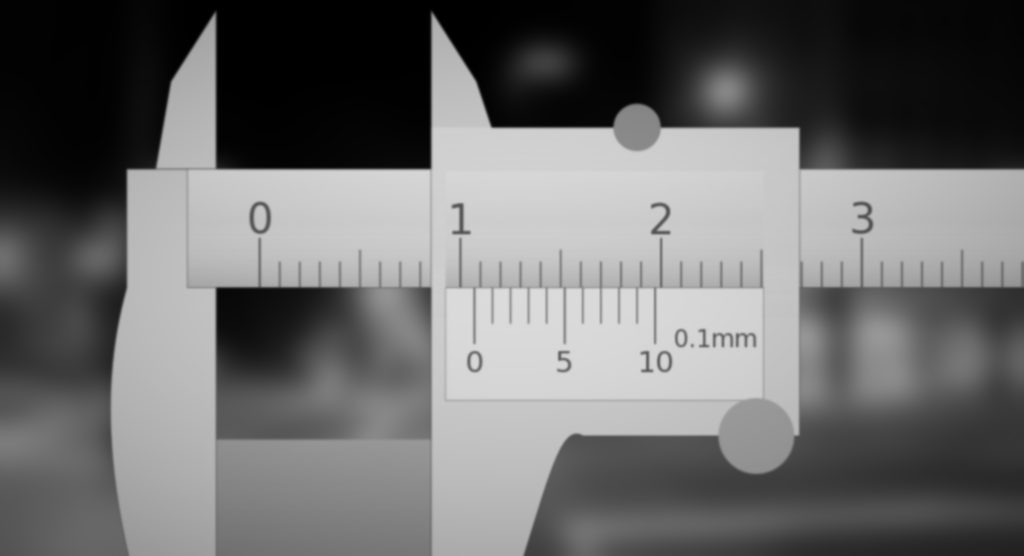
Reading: 10.7mm
